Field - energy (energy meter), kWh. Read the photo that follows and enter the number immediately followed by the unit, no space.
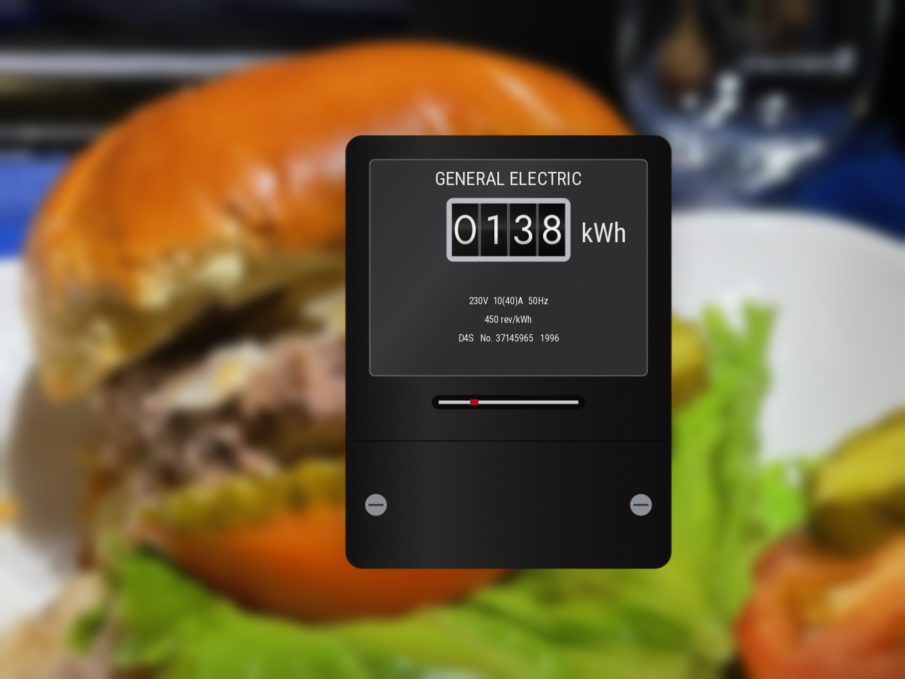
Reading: 138kWh
